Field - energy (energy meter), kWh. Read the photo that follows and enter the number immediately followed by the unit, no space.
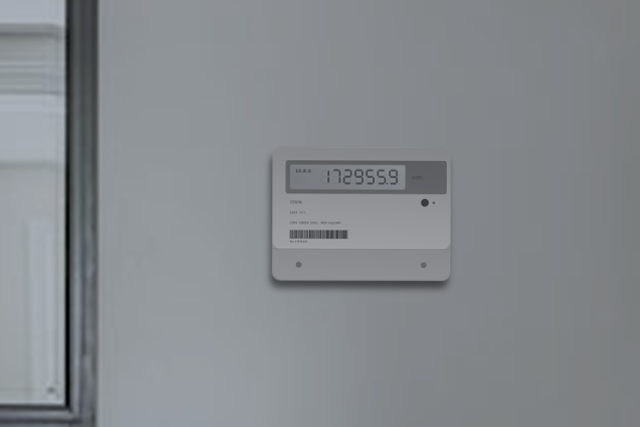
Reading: 172955.9kWh
